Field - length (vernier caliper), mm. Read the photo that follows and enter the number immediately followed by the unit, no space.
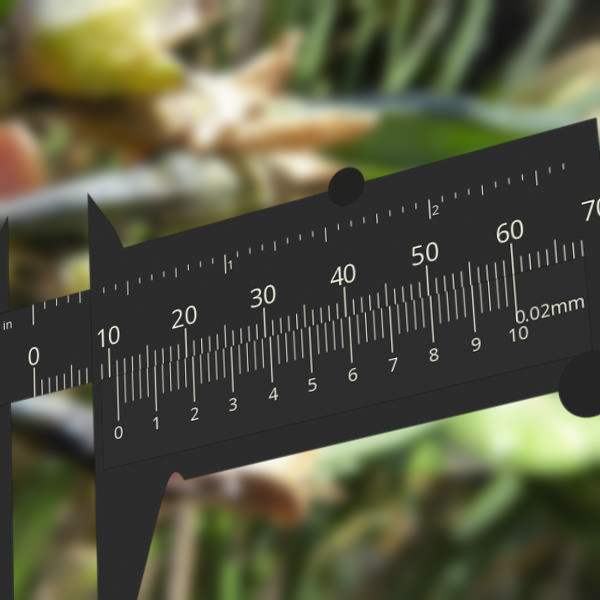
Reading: 11.0mm
